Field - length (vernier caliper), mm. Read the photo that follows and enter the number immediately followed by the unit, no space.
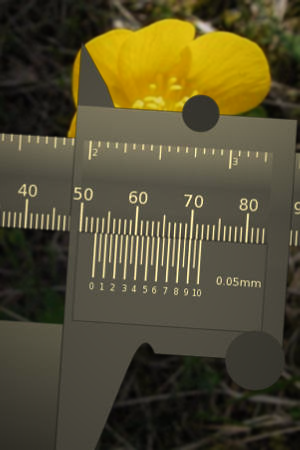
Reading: 52.8mm
